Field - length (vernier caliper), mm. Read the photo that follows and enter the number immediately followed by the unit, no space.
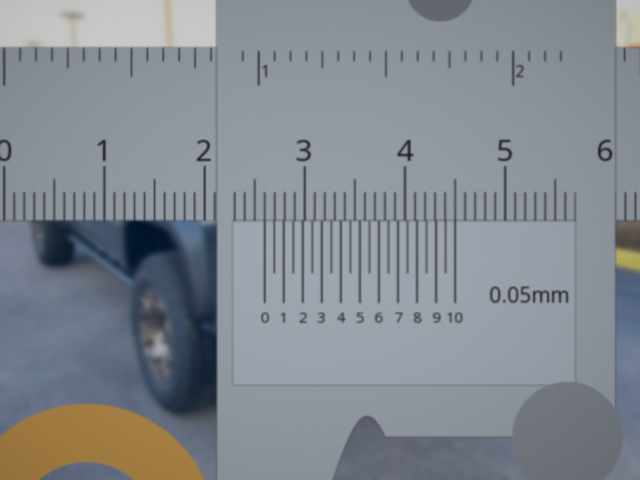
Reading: 26.0mm
